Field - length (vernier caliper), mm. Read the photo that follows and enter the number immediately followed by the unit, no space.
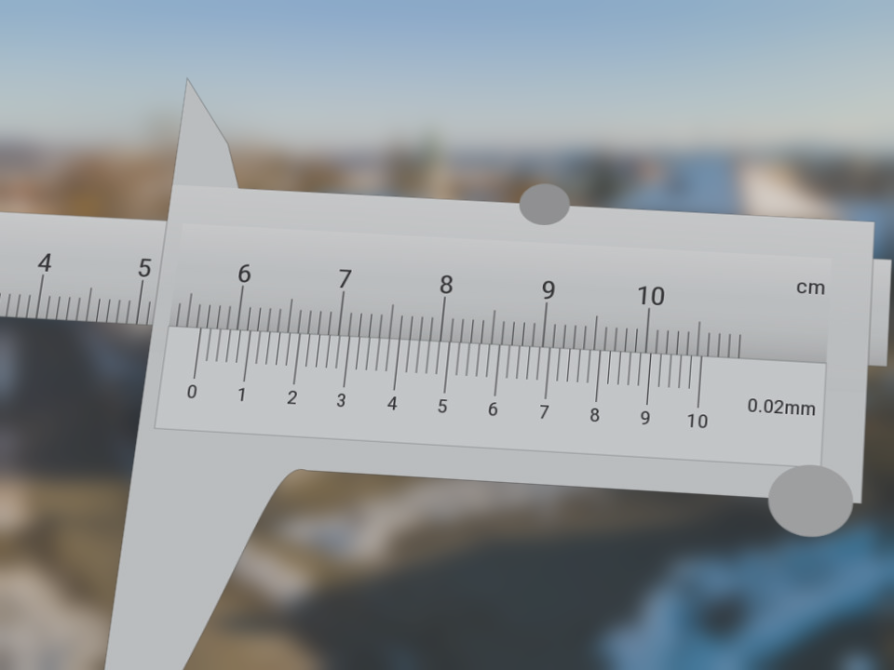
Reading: 56.4mm
